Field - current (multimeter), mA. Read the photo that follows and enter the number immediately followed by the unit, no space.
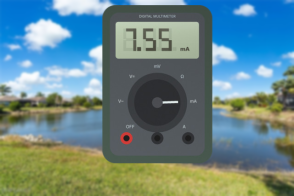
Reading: 7.55mA
